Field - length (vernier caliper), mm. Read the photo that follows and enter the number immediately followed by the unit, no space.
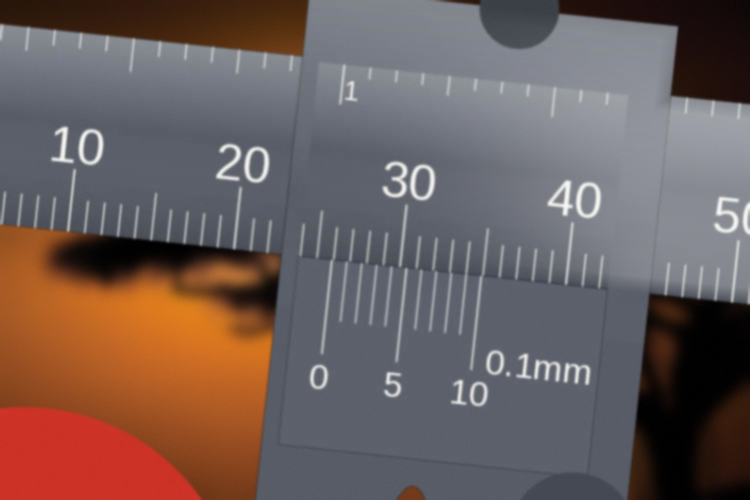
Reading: 25.9mm
